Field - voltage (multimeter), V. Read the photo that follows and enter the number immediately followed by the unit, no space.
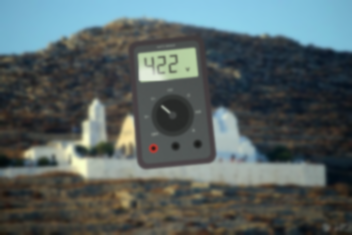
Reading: 422V
